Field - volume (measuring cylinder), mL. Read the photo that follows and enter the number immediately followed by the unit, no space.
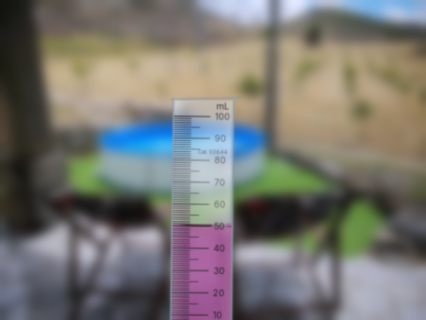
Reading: 50mL
